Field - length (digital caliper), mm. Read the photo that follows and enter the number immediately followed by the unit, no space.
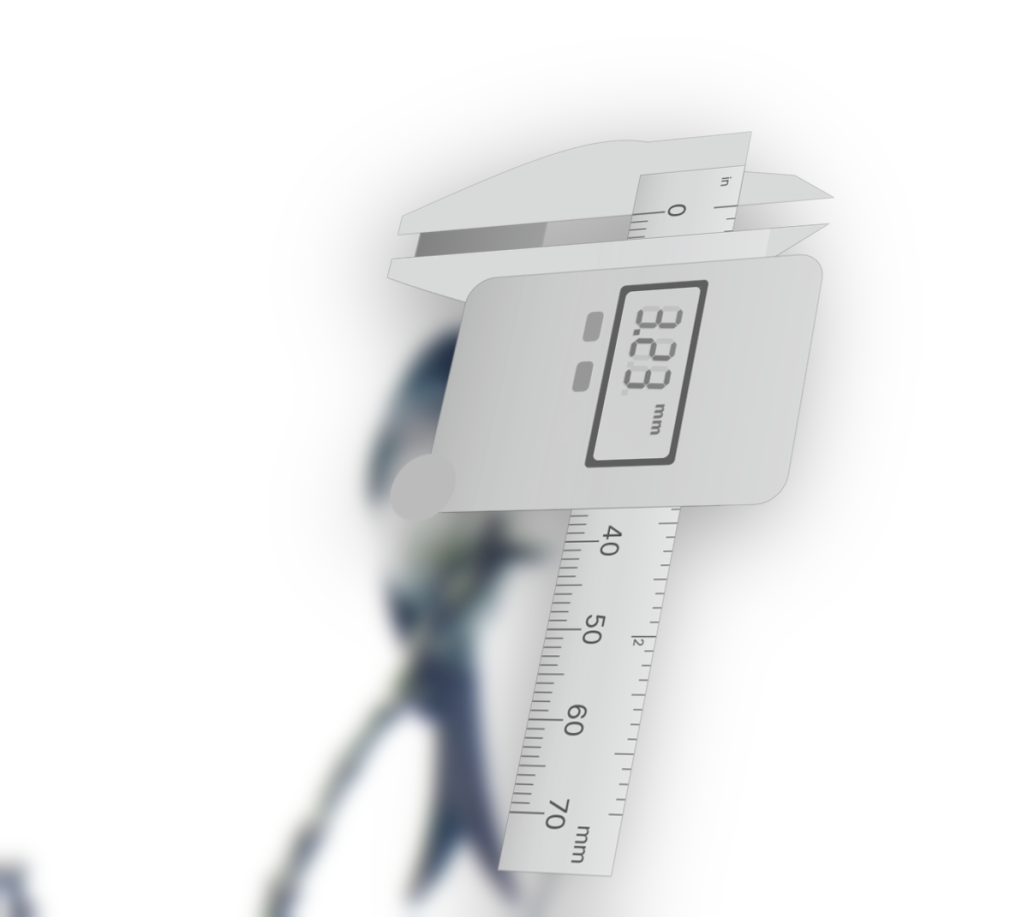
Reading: 3.23mm
